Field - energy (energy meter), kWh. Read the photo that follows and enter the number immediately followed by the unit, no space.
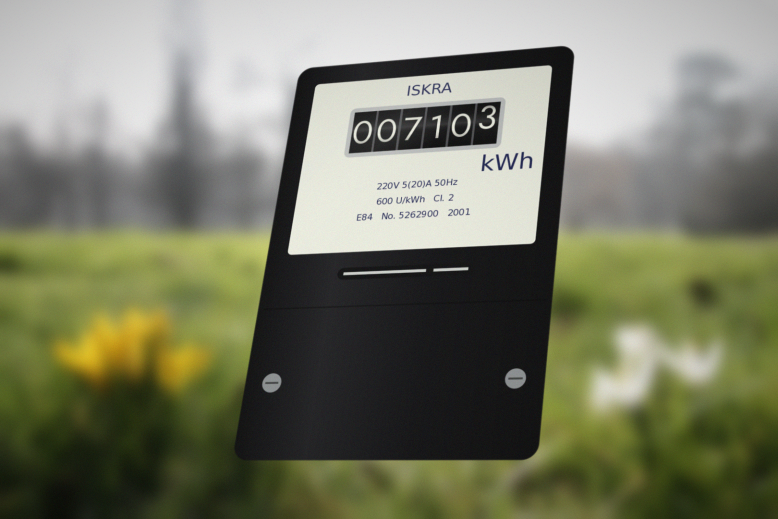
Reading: 7103kWh
